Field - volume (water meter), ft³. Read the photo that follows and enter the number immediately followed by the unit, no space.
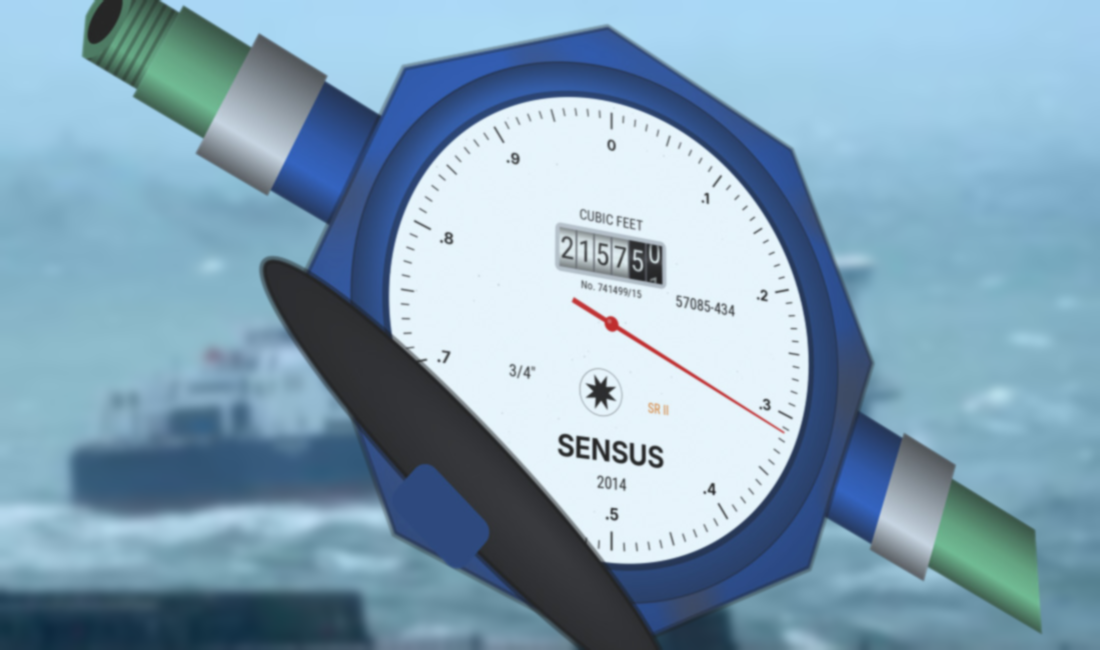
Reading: 215750.31ft³
